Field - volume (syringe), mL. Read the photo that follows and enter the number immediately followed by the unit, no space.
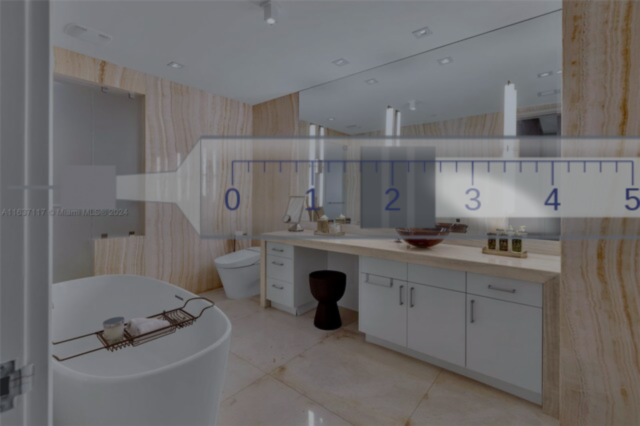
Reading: 1.6mL
